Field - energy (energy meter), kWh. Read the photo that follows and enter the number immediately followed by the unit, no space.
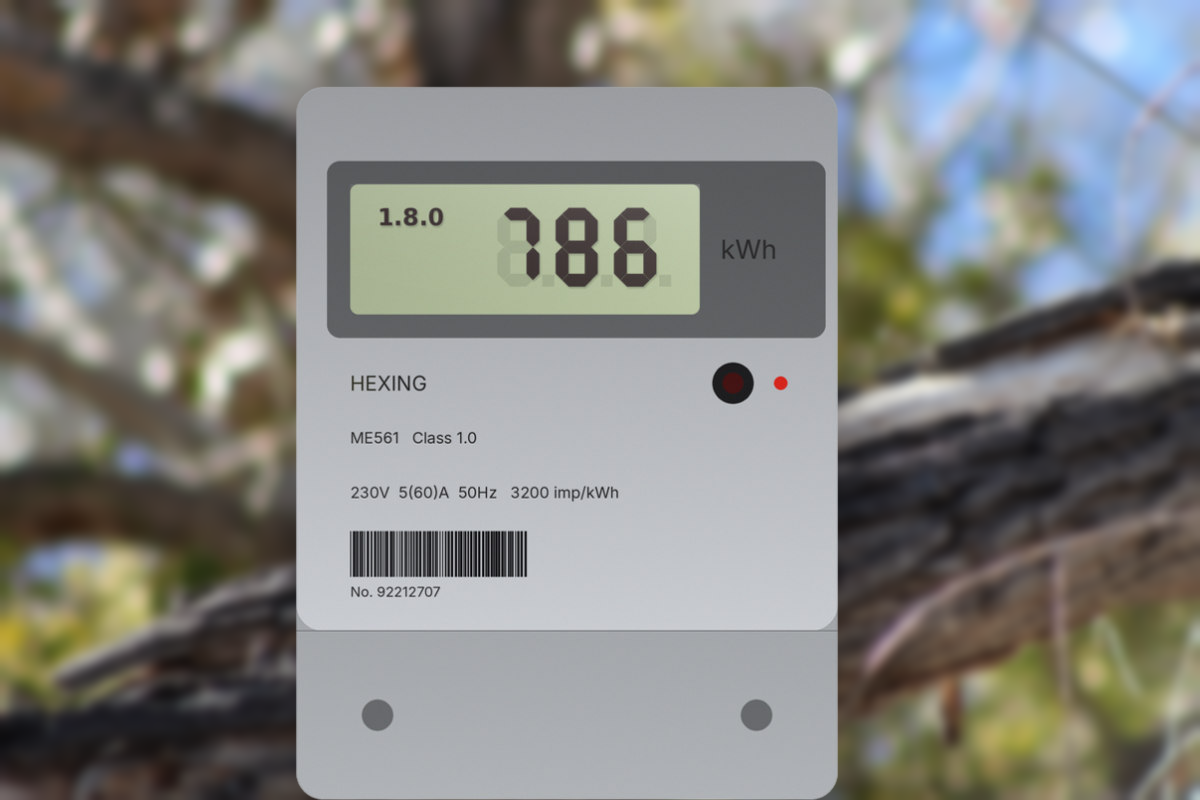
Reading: 786kWh
